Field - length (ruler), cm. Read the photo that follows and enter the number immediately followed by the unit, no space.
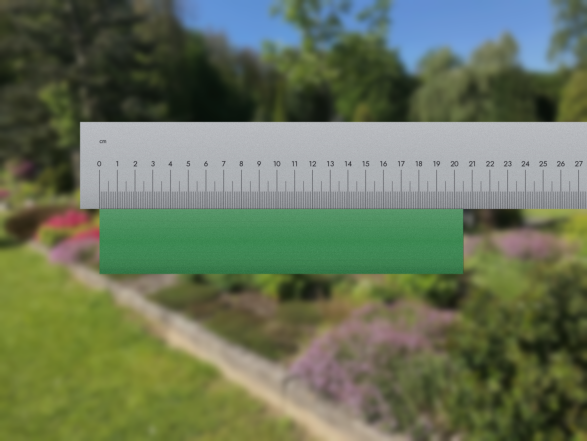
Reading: 20.5cm
